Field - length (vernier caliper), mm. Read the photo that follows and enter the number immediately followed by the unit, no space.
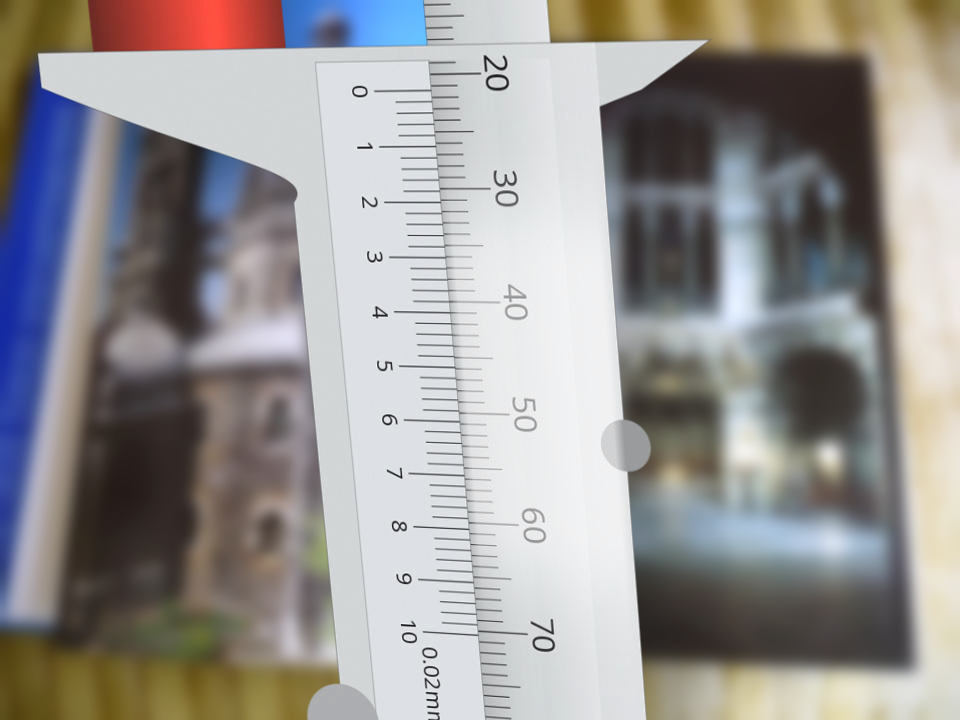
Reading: 21.4mm
